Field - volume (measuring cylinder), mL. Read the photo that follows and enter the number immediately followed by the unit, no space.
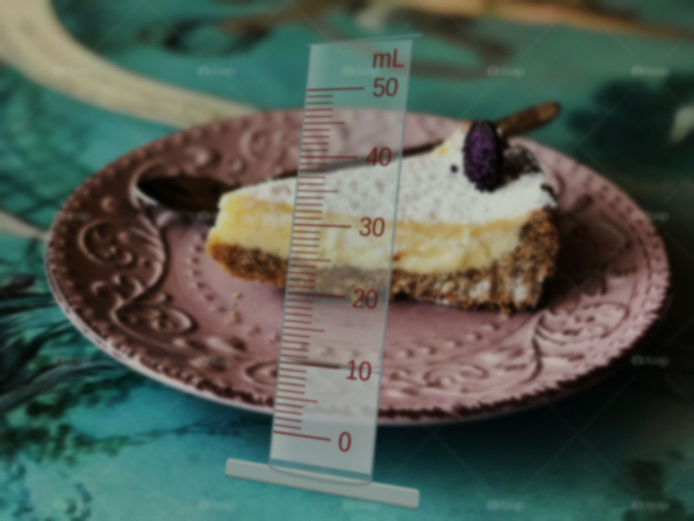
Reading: 10mL
